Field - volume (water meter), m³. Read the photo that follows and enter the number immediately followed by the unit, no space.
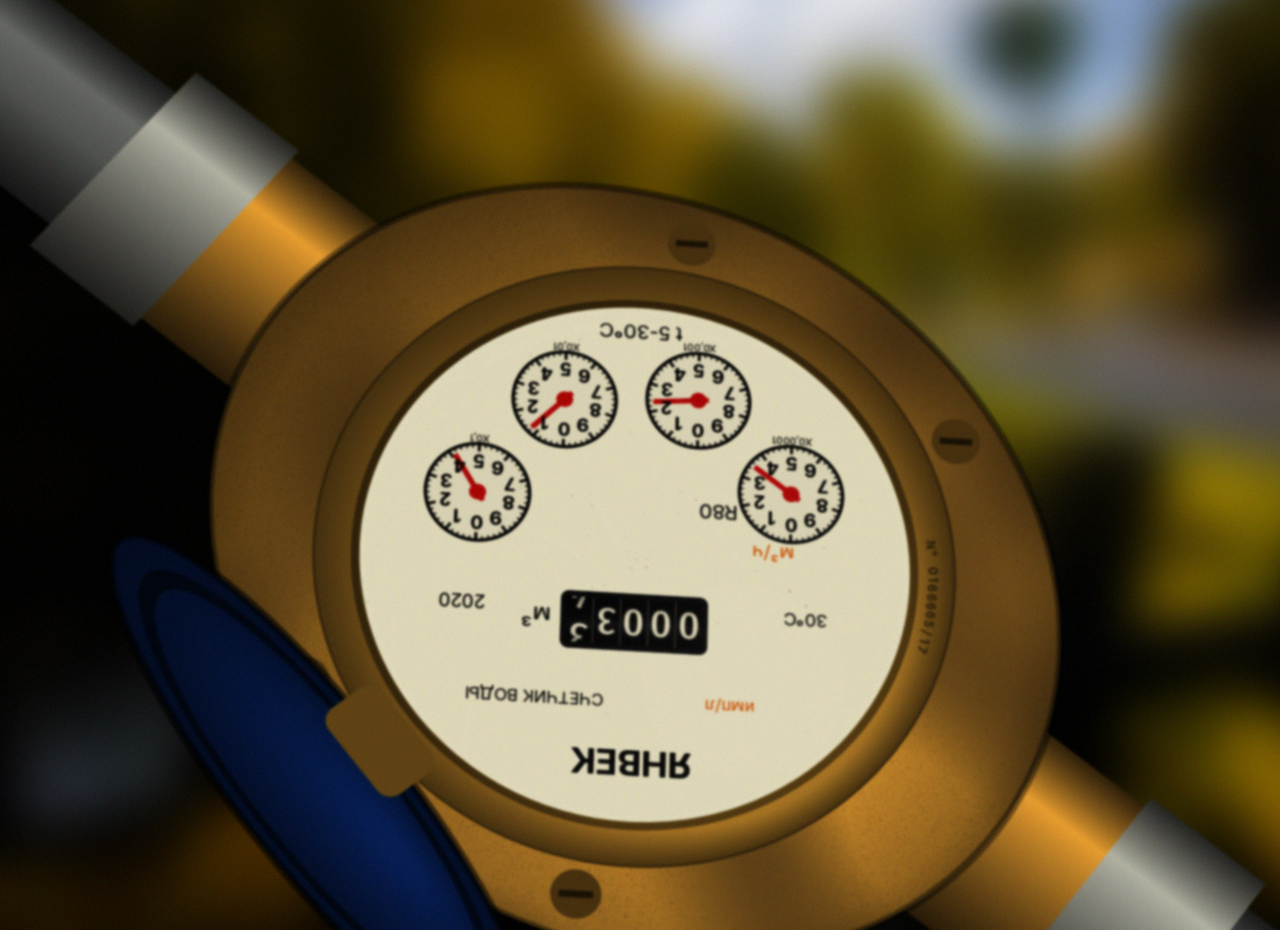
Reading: 33.4123m³
